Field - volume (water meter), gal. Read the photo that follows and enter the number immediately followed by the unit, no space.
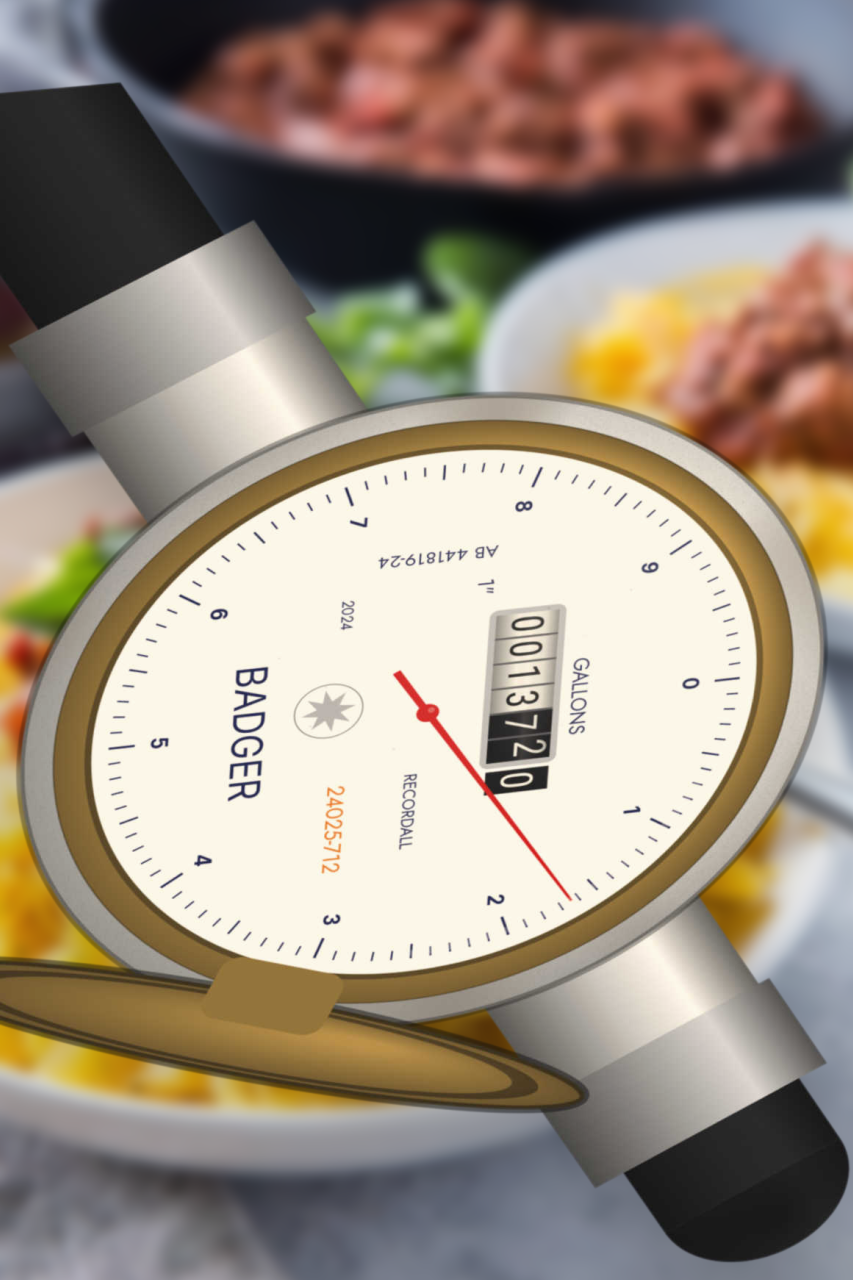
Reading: 13721.6gal
